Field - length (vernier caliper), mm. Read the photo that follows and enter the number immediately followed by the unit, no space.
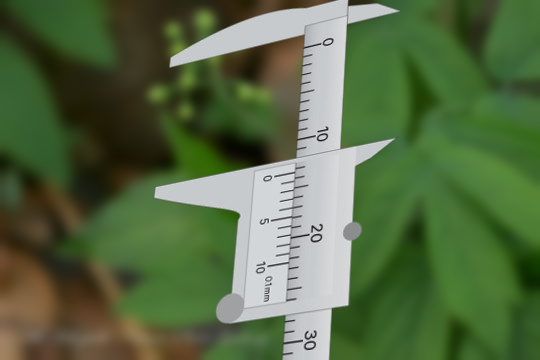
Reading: 13.4mm
